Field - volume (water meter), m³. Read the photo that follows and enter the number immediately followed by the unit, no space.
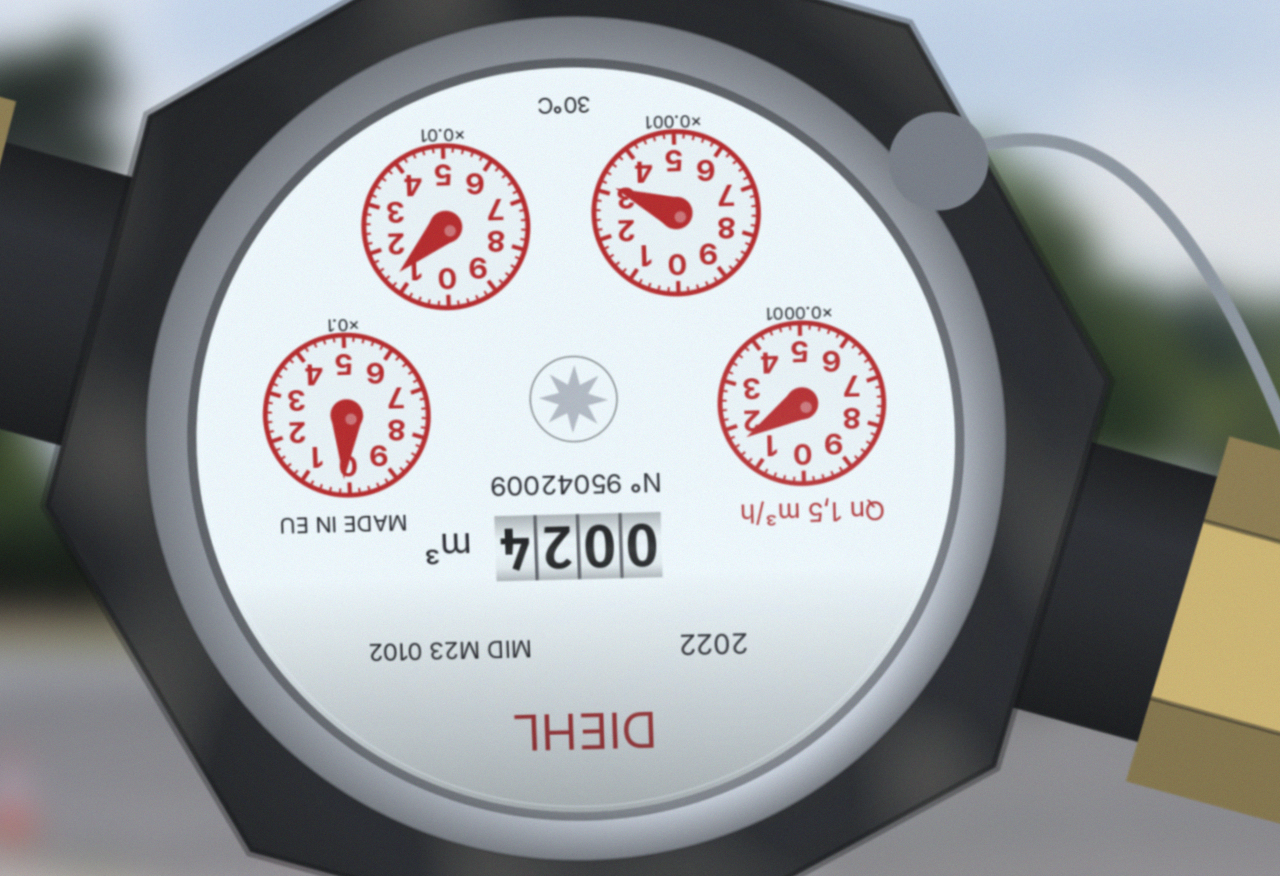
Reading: 24.0131m³
